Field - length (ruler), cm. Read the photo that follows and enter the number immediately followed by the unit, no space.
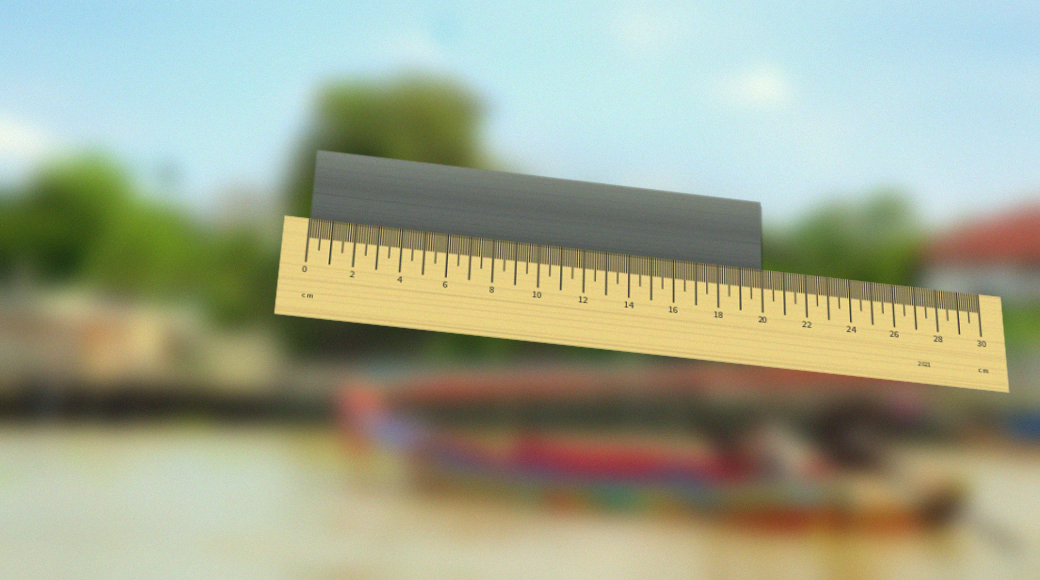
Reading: 20cm
